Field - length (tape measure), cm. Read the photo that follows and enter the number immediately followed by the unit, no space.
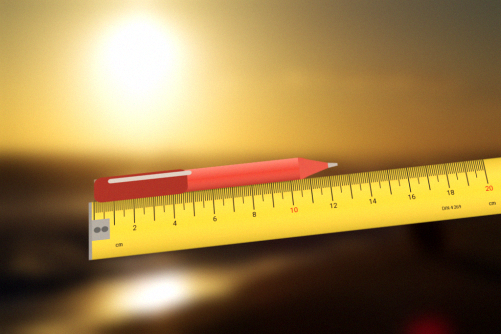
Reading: 12.5cm
